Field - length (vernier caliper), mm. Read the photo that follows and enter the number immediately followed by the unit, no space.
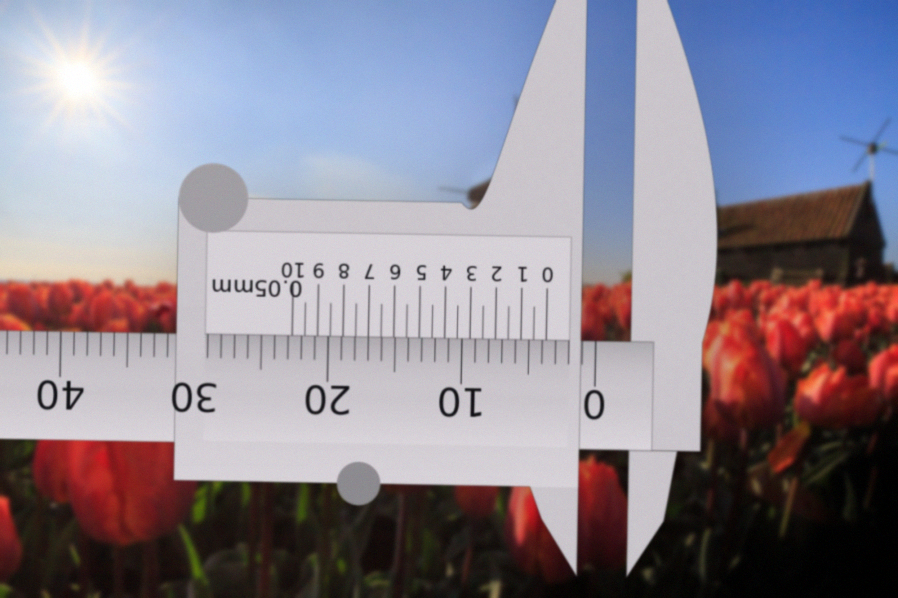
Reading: 3.7mm
